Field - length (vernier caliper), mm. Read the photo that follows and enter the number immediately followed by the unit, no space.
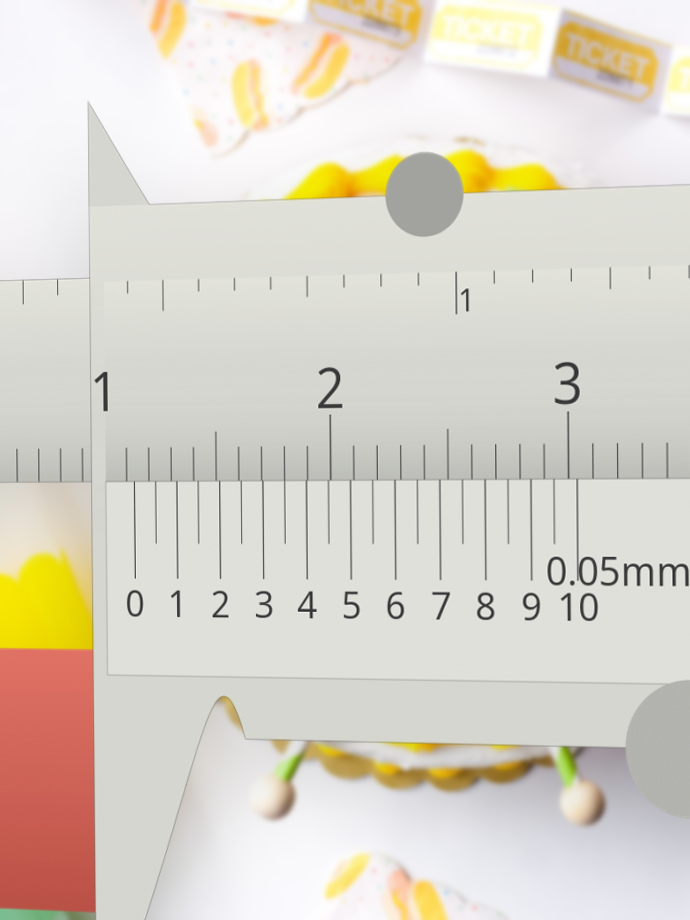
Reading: 11.35mm
